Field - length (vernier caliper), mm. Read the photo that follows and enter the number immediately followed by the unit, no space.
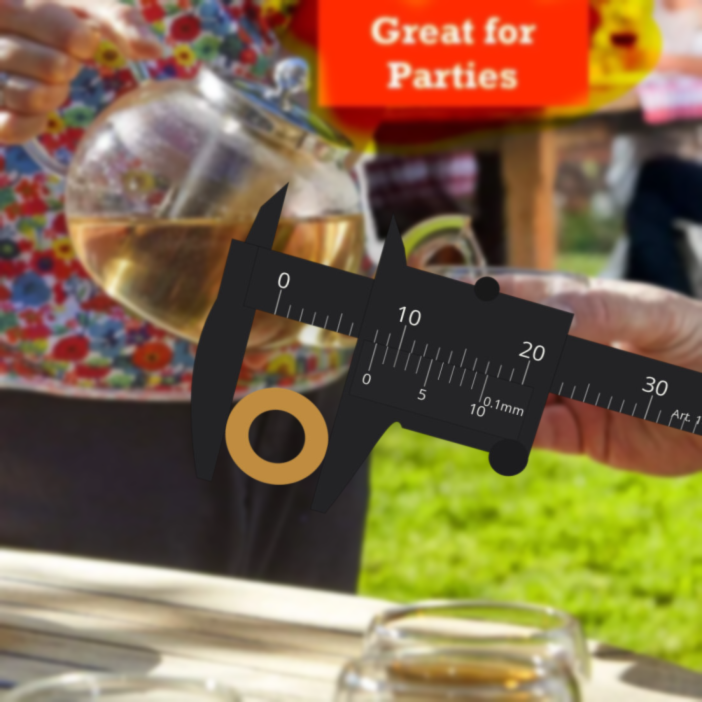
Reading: 8.2mm
